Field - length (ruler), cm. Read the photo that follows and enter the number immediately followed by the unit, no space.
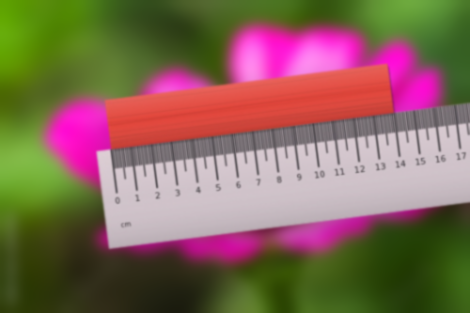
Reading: 14cm
